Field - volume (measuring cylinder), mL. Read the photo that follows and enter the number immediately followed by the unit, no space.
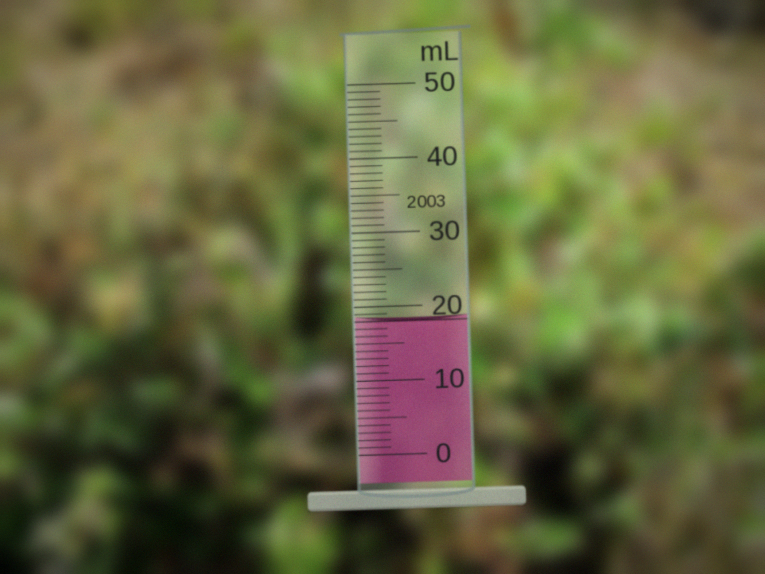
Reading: 18mL
